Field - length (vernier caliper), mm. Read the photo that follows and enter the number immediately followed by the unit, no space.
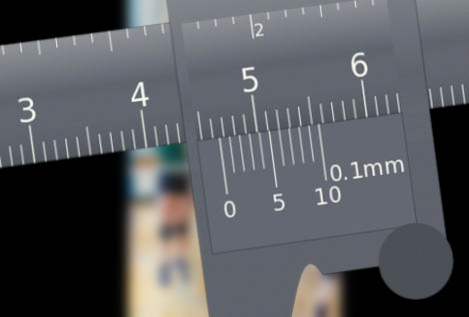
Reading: 46.6mm
